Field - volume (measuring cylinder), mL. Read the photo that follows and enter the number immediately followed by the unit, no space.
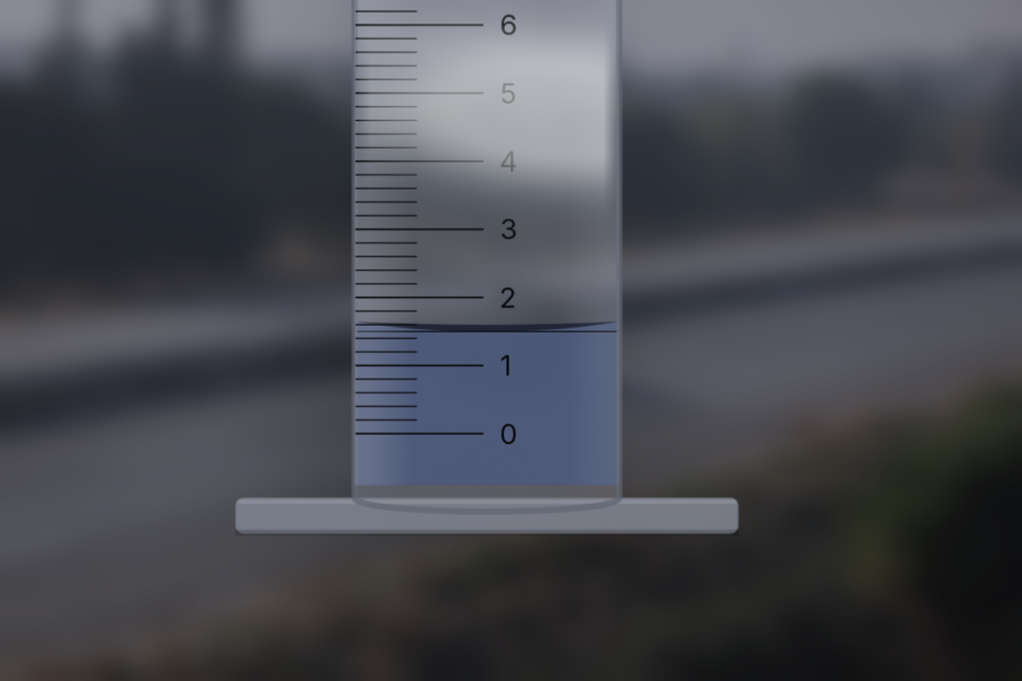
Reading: 1.5mL
